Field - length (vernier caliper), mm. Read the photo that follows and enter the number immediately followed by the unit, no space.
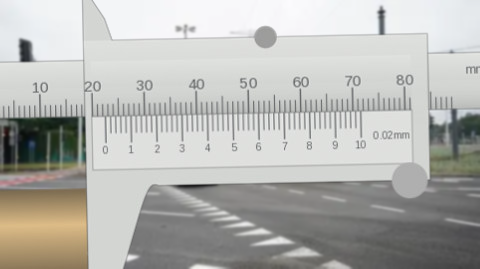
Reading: 22.5mm
